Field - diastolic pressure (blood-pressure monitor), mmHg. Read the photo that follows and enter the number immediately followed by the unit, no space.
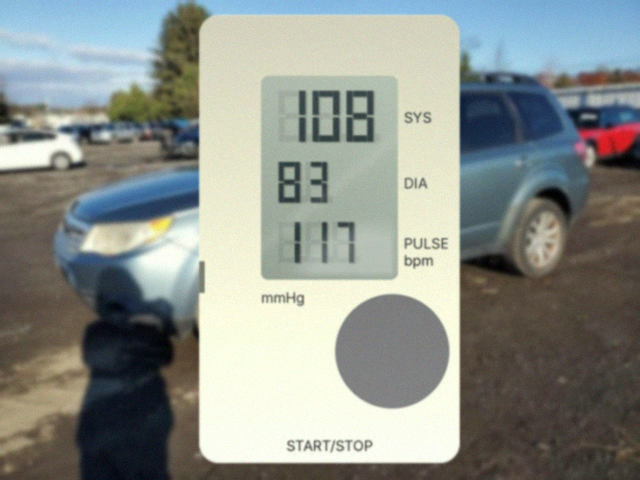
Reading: 83mmHg
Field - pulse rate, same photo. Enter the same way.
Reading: 117bpm
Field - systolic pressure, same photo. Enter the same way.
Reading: 108mmHg
